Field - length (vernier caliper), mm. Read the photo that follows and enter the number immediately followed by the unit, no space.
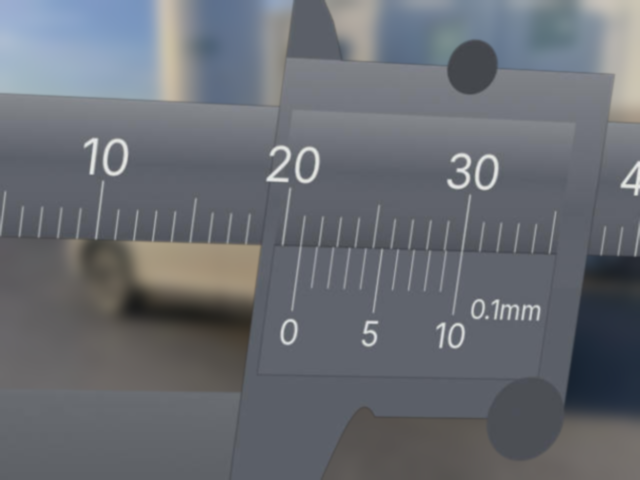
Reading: 21.0mm
